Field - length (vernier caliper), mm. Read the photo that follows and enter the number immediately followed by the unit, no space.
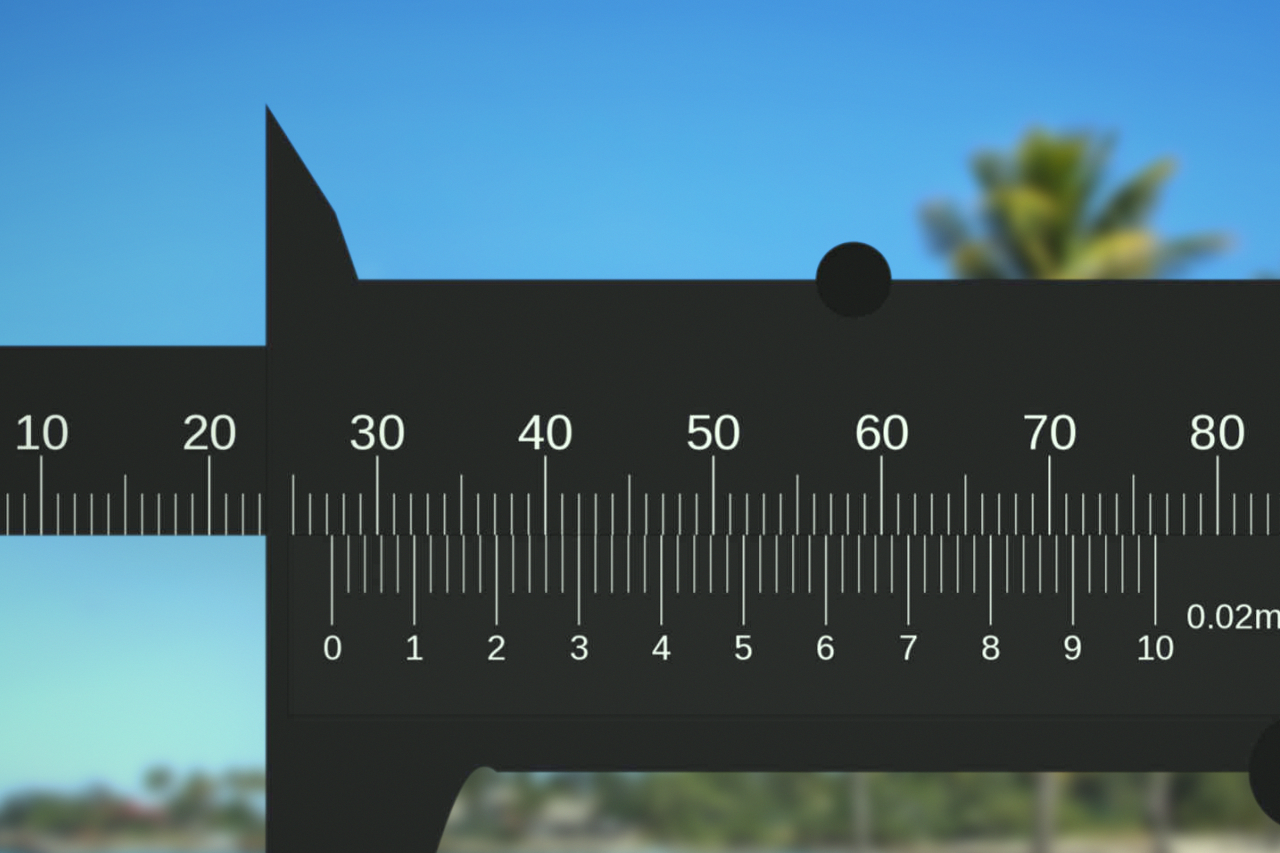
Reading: 27.3mm
